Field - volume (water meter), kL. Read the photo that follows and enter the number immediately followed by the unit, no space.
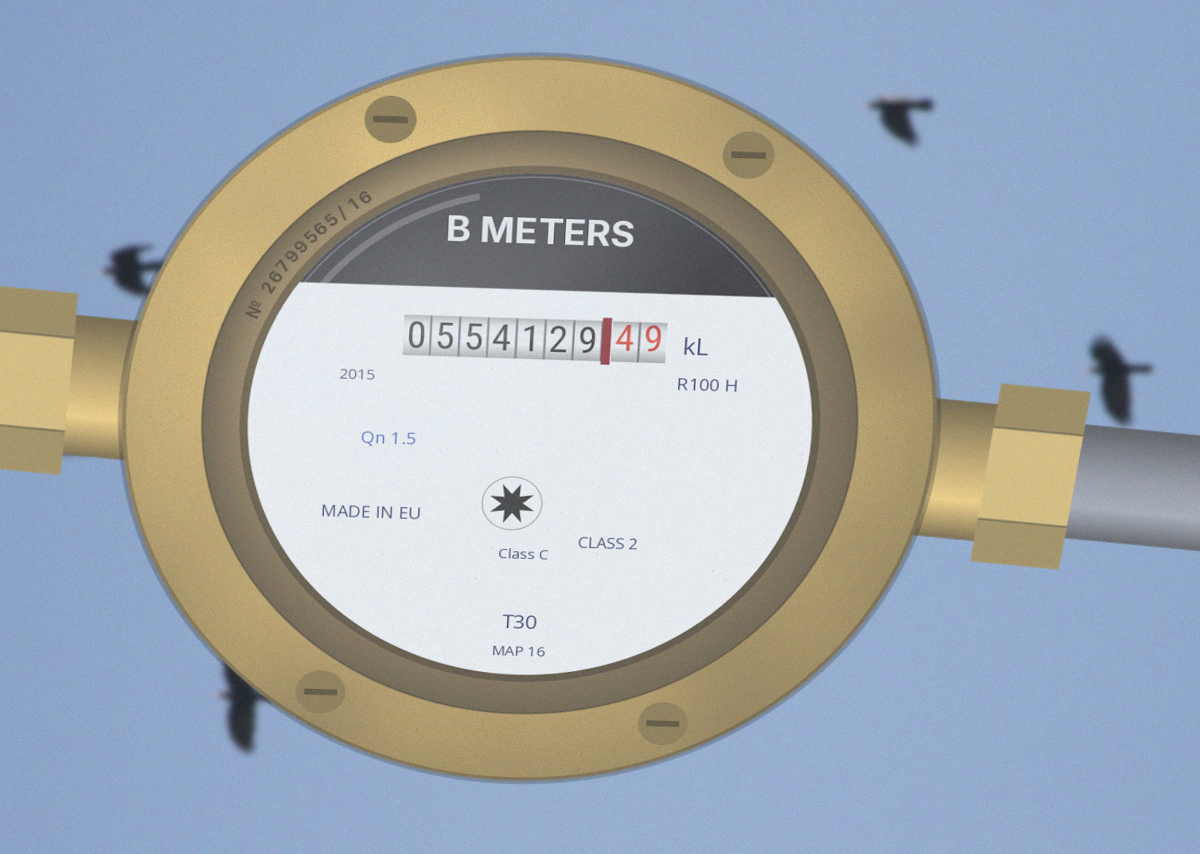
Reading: 554129.49kL
